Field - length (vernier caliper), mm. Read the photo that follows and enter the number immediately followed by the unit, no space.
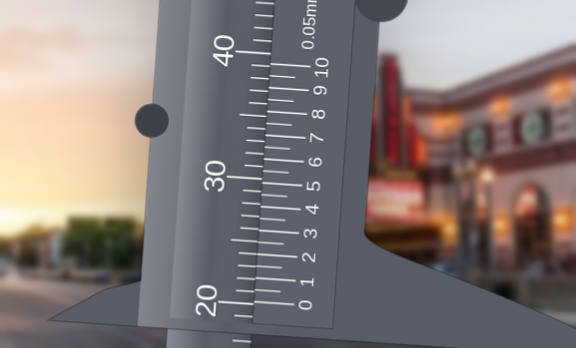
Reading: 20.2mm
